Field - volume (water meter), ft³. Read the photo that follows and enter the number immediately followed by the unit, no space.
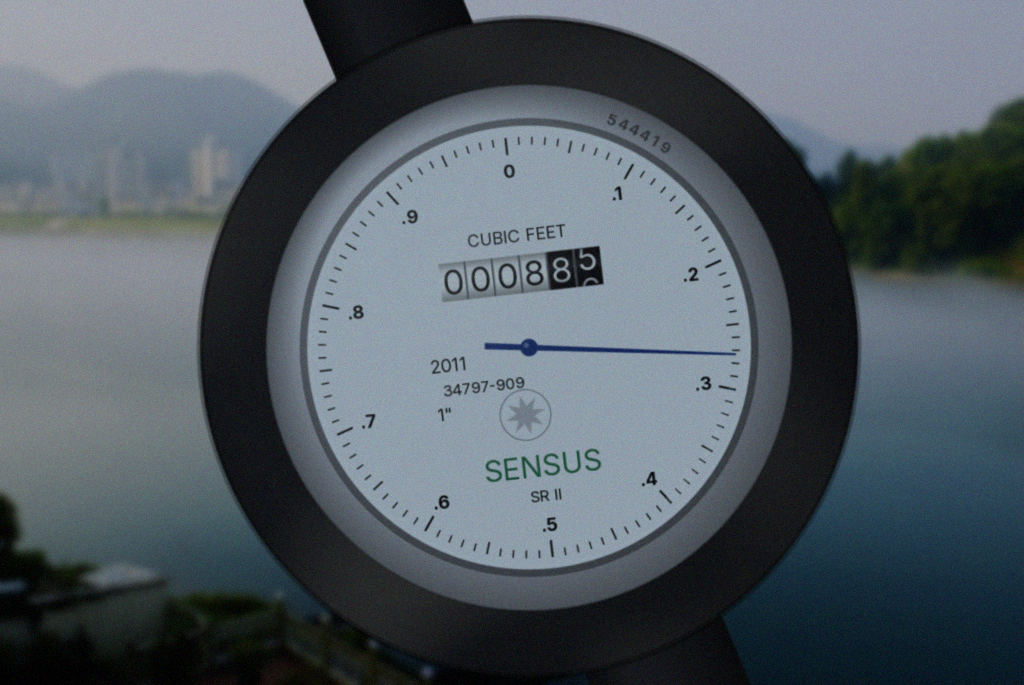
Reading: 885.27ft³
